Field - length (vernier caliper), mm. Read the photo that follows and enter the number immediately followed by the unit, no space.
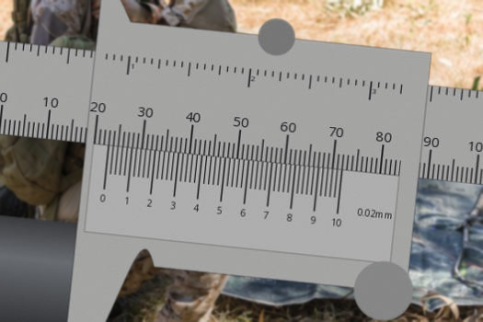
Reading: 23.0mm
